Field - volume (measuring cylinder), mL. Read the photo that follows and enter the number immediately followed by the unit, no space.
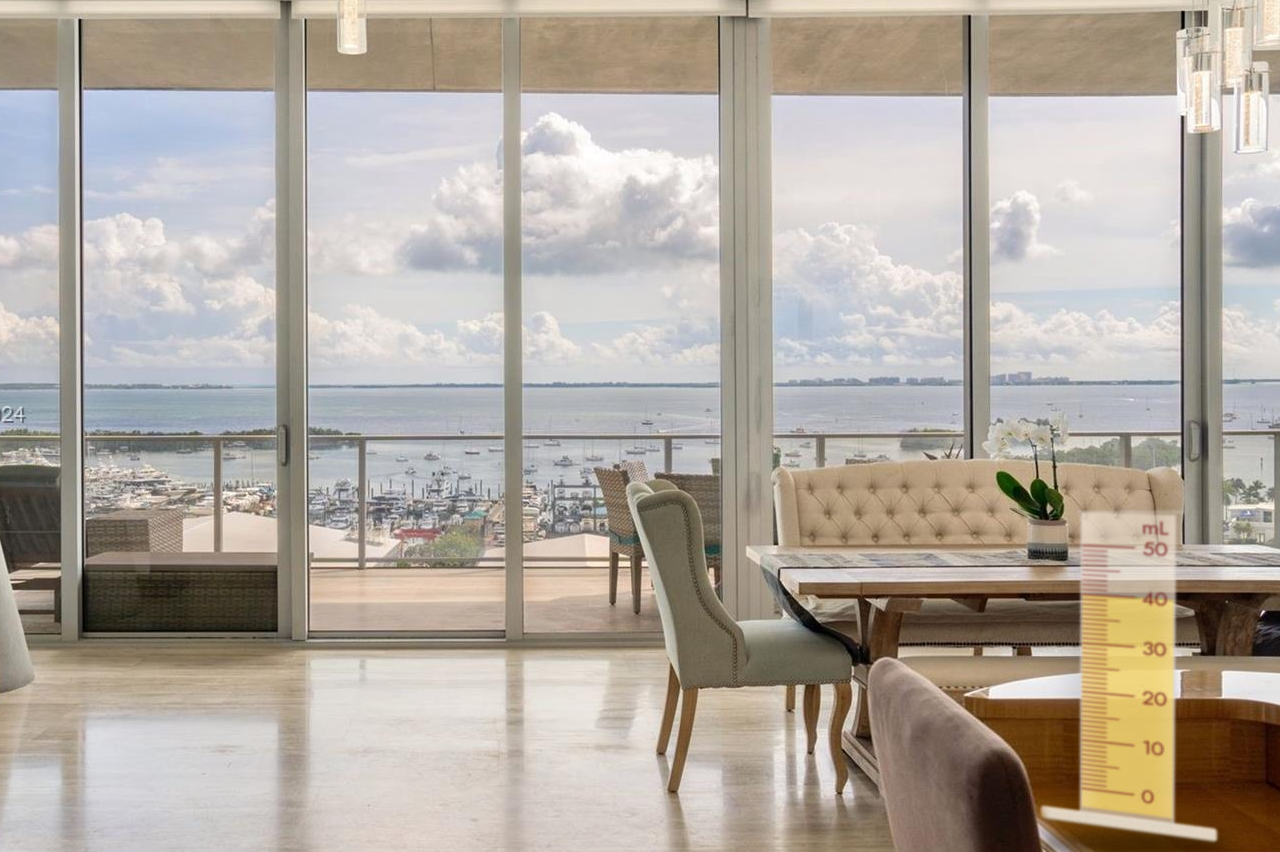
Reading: 40mL
